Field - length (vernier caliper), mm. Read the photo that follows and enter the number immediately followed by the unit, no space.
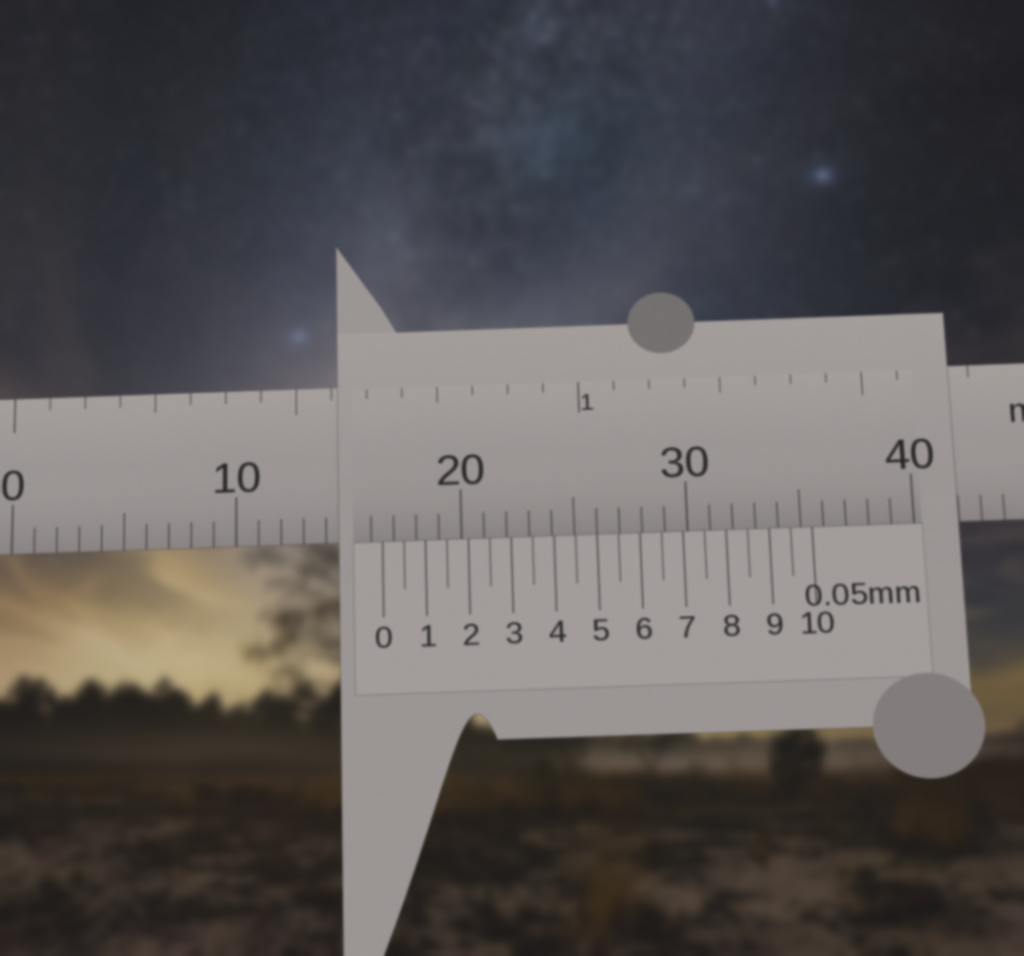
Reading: 16.5mm
